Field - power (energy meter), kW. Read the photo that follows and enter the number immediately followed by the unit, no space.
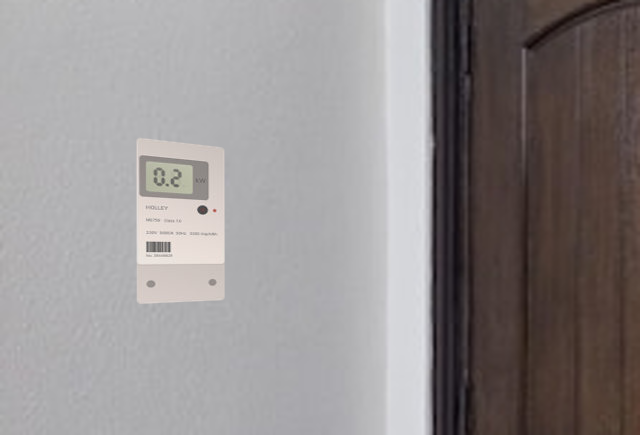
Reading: 0.2kW
